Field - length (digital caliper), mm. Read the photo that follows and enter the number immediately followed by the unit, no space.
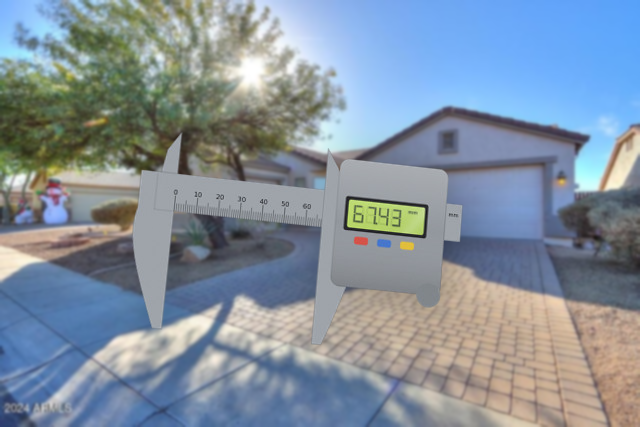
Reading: 67.43mm
